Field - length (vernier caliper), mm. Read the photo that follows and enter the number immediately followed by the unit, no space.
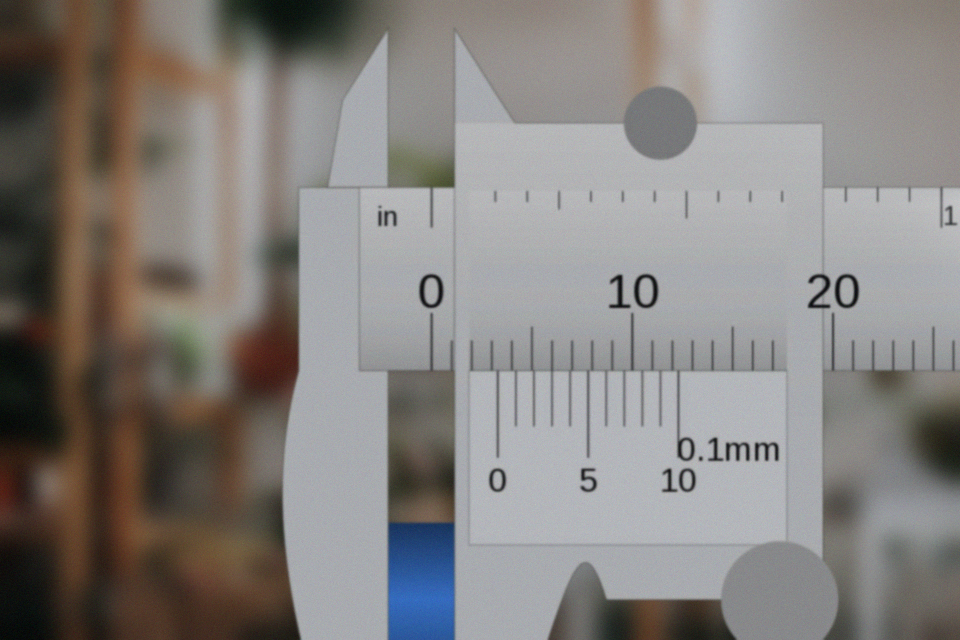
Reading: 3.3mm
